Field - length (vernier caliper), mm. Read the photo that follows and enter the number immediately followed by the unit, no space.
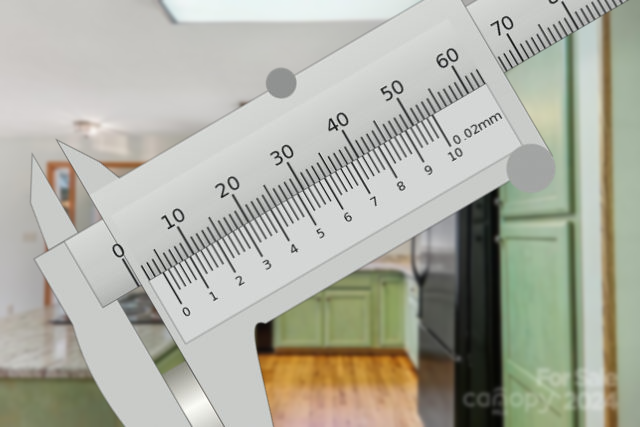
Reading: 4.4mm
